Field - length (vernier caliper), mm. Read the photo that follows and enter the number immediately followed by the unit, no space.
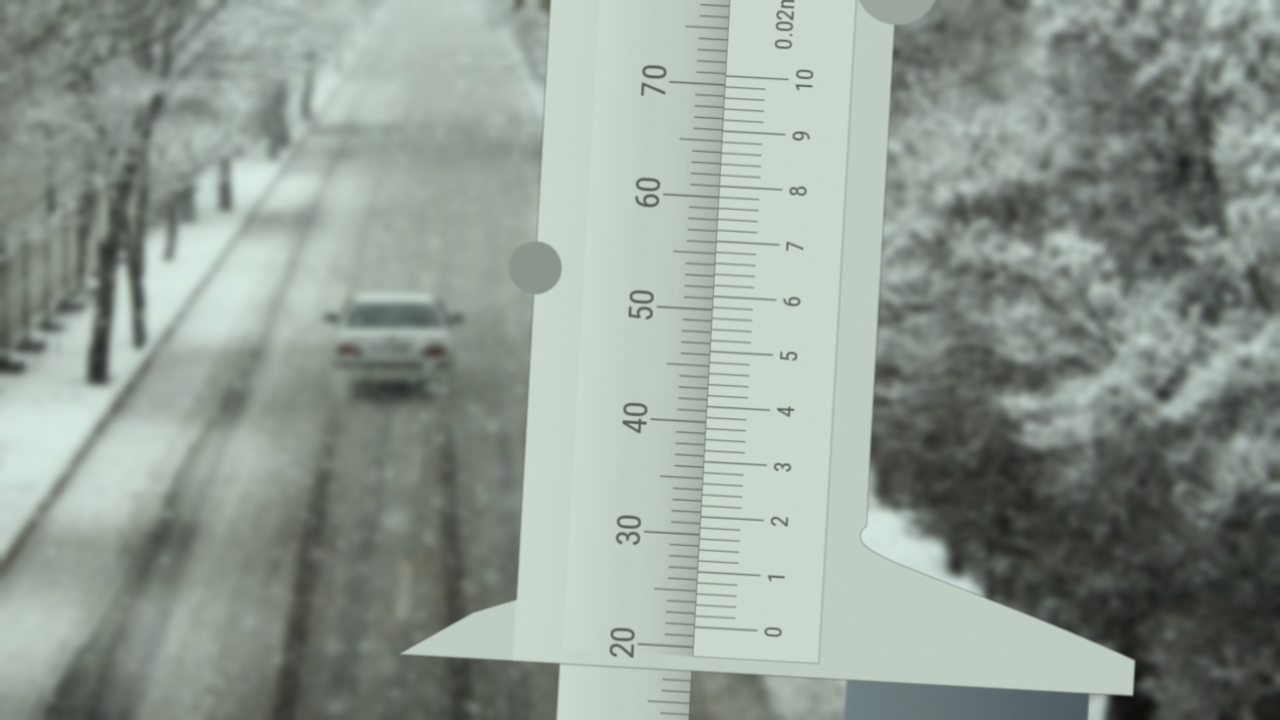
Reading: 21.8mm
